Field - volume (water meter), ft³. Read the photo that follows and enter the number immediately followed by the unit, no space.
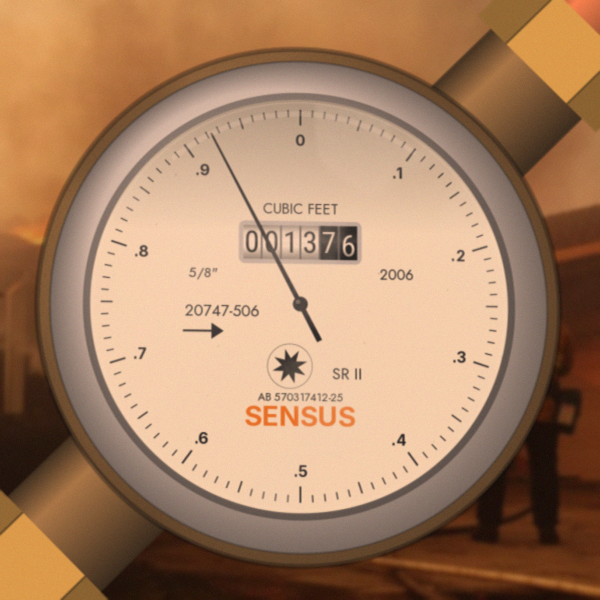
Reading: 1375.92ft³
